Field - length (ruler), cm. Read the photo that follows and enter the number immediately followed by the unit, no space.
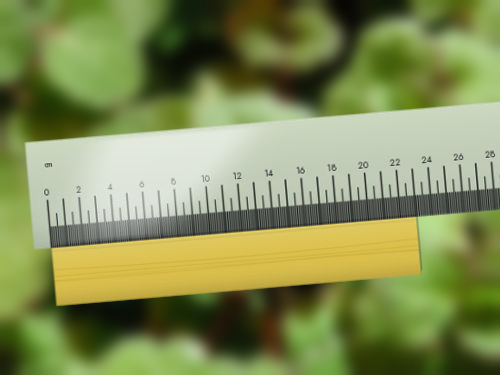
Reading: 23cm
